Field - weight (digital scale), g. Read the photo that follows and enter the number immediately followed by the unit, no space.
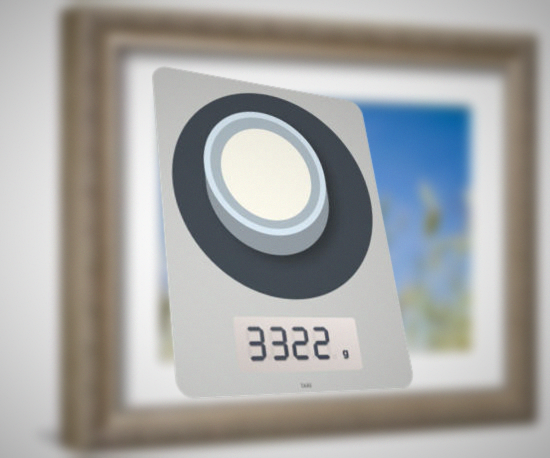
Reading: 3322g
